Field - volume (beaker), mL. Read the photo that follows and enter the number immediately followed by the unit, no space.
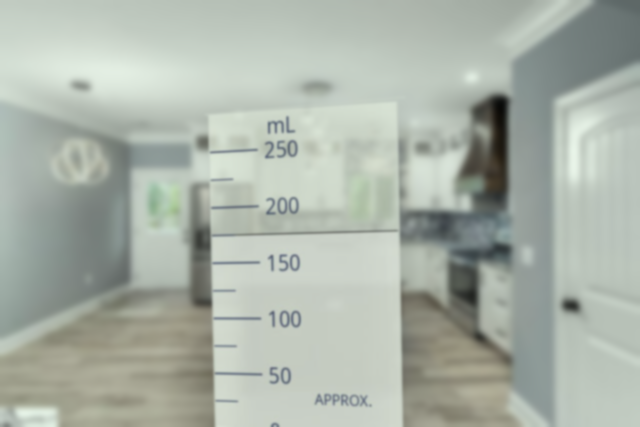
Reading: 175mL
